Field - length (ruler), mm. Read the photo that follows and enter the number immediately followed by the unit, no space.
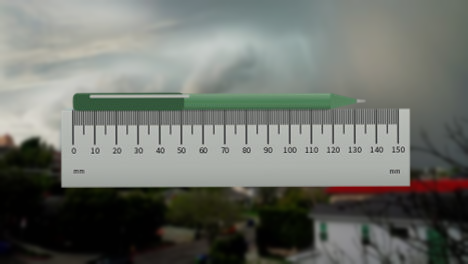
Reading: 135mm
